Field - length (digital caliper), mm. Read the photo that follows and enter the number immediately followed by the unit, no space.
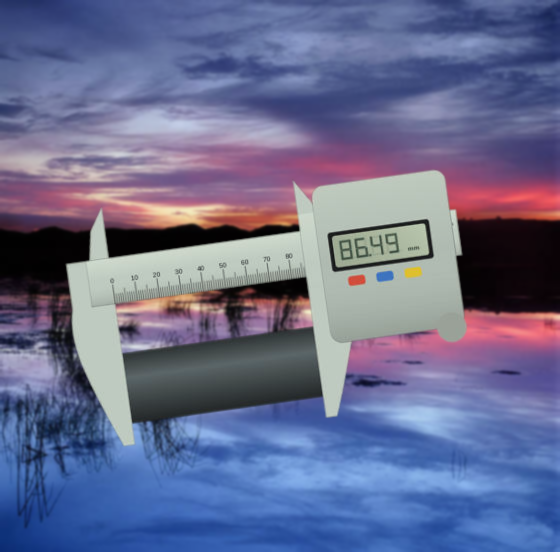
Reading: 86.49mm
